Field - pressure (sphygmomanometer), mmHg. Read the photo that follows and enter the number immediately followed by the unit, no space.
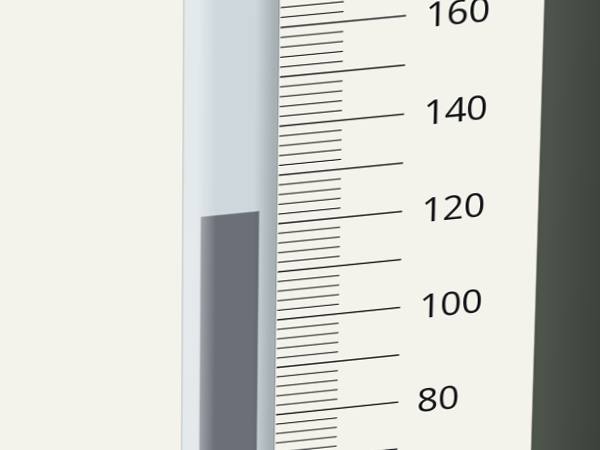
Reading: 123mmHg
